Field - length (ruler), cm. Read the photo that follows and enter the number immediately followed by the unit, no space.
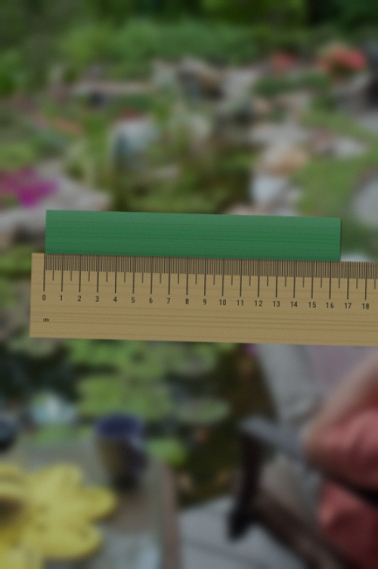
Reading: 16.5cm
